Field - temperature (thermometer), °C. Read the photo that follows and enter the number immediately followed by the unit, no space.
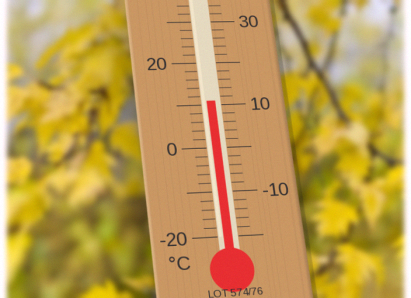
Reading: 11°C
